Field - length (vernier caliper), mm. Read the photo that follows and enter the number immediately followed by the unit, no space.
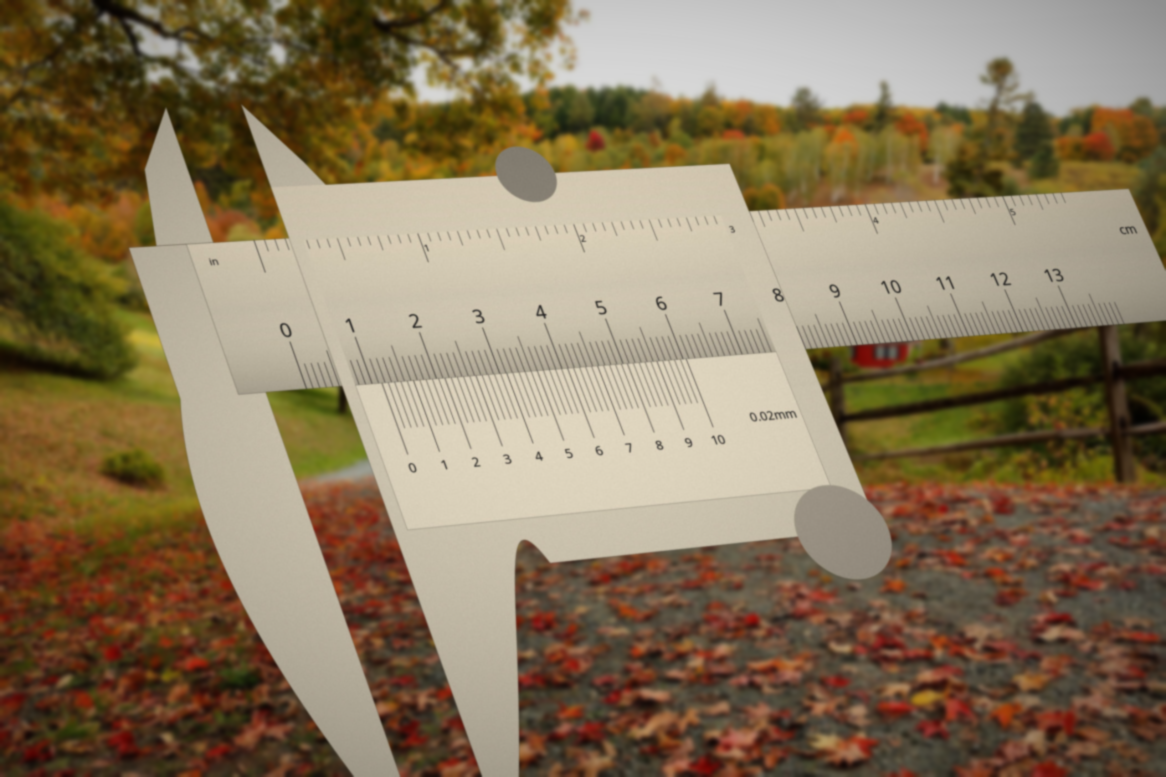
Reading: 11.5mm
